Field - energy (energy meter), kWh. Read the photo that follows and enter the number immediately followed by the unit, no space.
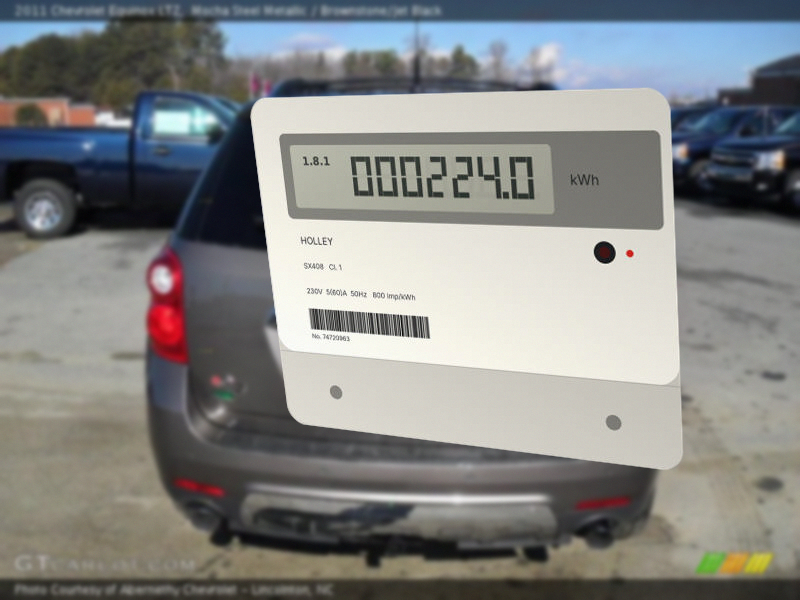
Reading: 224.0kWh
